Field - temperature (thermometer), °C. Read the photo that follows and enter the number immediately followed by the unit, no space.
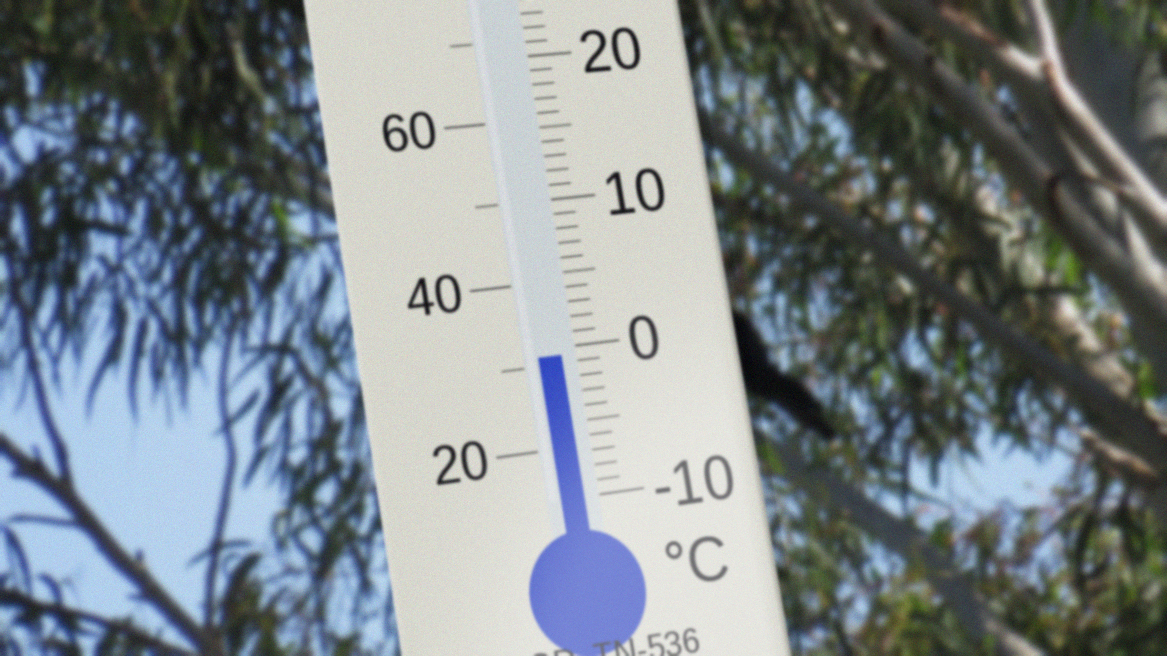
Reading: -0.5°C
